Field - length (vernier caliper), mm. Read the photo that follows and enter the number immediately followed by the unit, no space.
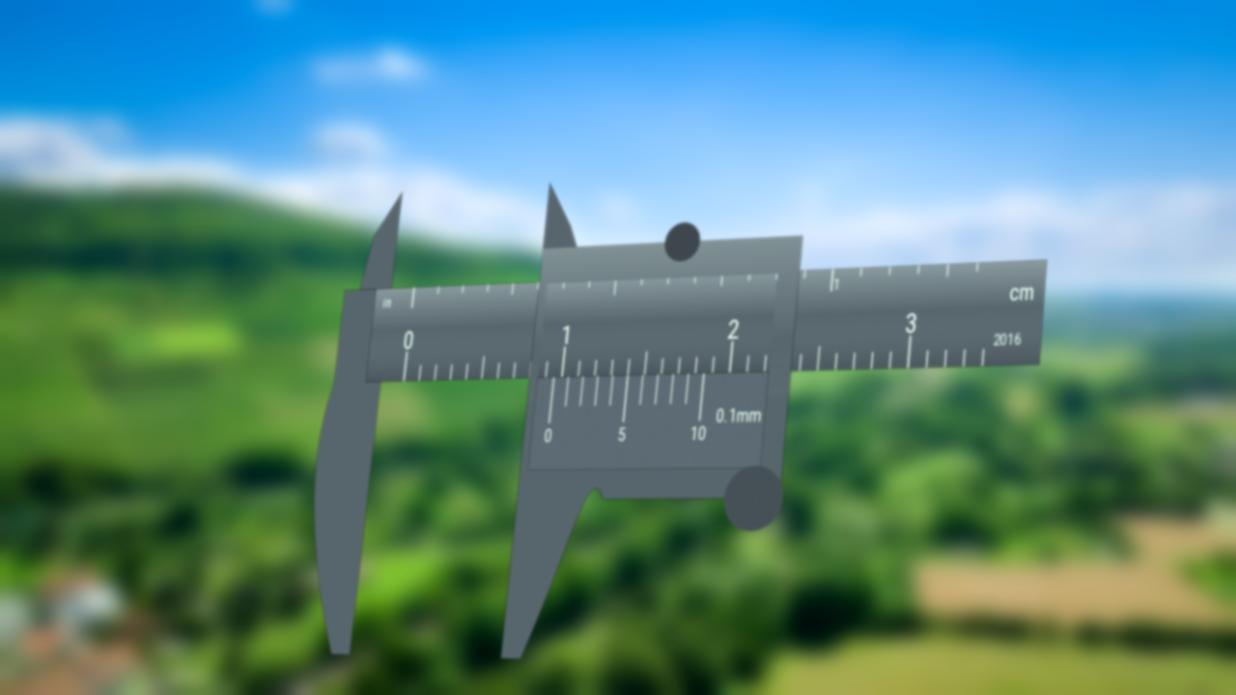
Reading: 9.5mm
